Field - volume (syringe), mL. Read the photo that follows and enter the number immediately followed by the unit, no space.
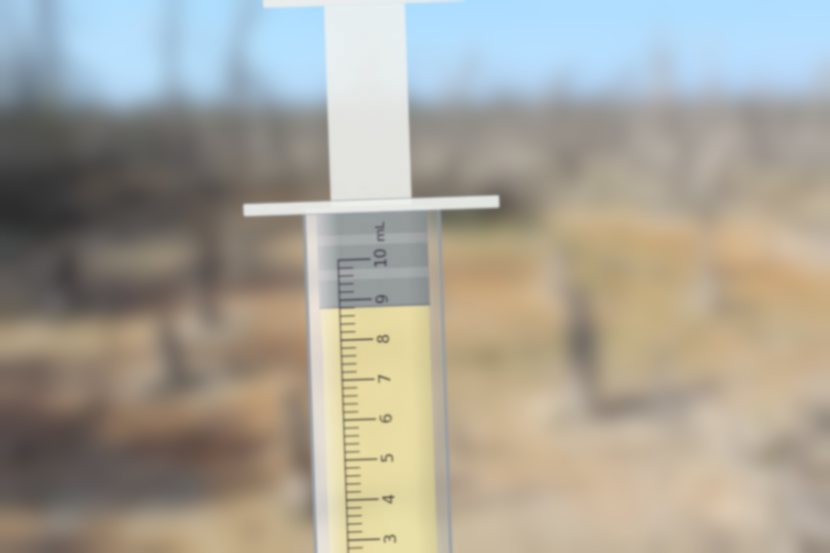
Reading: 8.8mL
